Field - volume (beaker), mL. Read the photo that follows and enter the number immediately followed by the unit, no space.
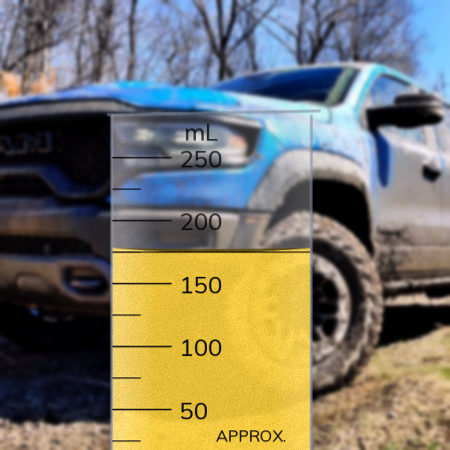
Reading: 175mL
